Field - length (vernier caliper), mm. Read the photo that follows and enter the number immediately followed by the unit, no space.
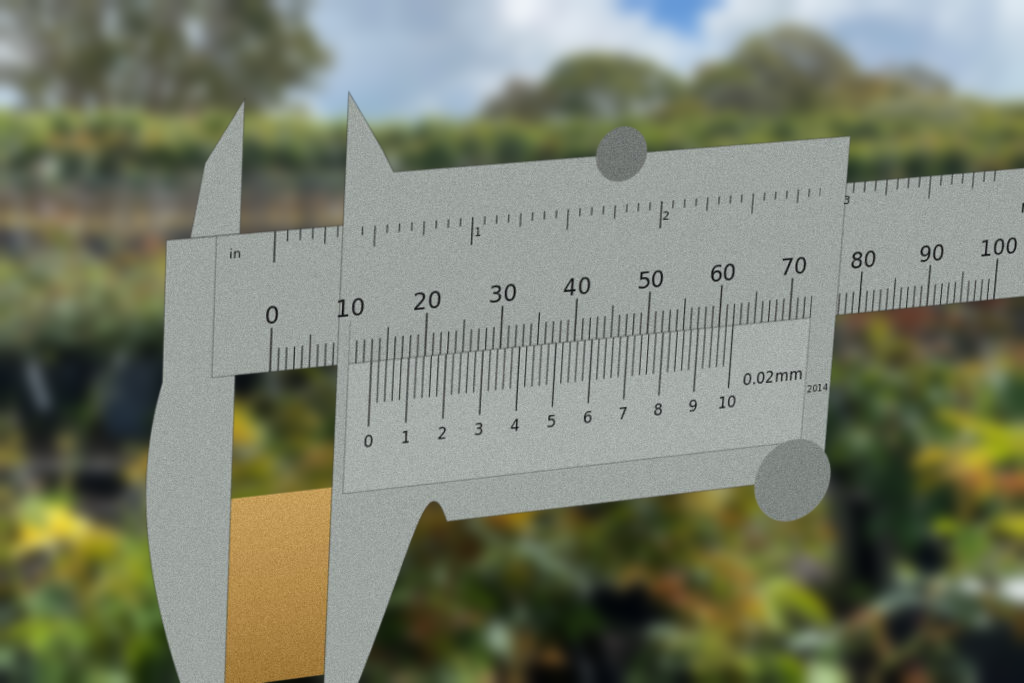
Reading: 13.0mm
